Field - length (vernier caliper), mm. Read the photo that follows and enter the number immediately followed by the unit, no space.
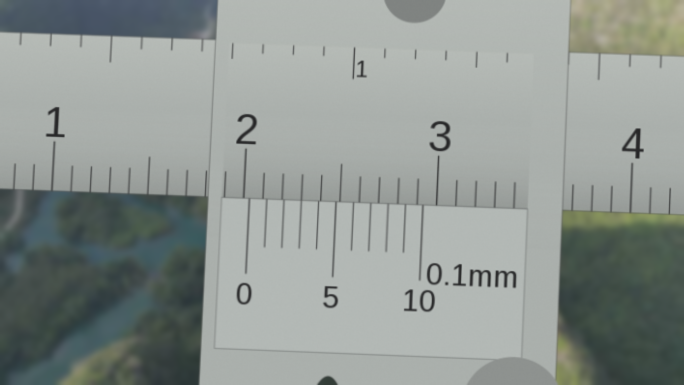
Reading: 20.3mm
